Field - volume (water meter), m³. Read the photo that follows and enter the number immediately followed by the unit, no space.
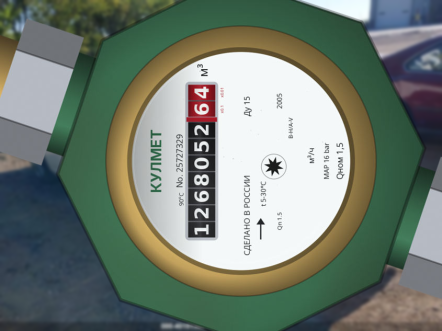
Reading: 1268052.64m³
